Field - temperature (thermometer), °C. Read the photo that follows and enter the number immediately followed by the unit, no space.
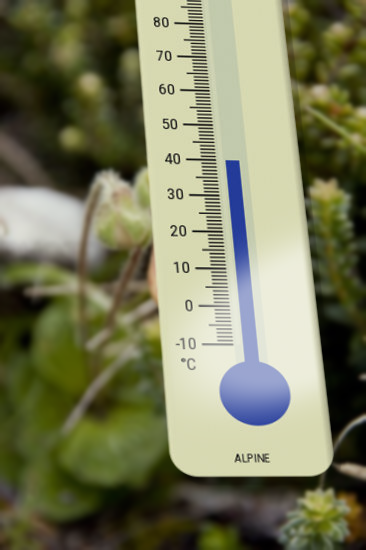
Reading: 40°C
